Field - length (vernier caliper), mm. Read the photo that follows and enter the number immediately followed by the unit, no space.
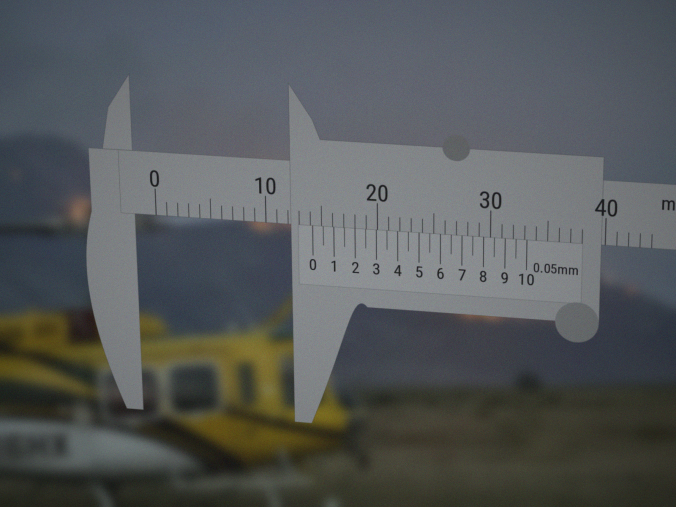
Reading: 14.2mm
